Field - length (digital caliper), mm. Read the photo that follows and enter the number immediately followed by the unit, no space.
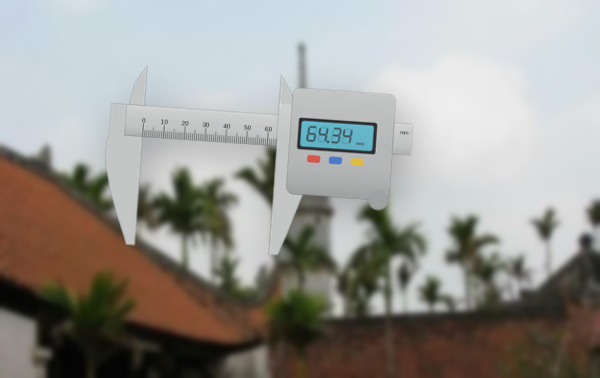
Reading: 64.34mm
